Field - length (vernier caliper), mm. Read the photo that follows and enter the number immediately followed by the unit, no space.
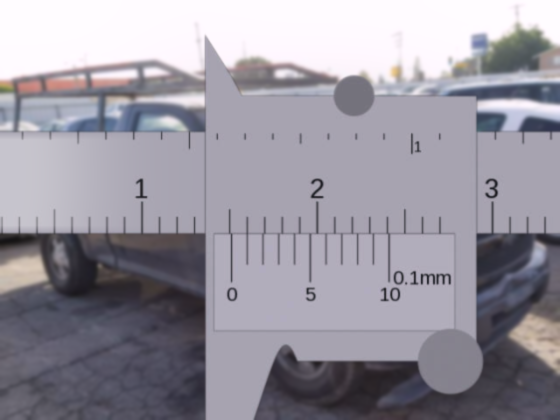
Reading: 15.1mm
